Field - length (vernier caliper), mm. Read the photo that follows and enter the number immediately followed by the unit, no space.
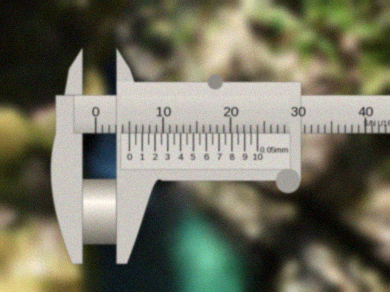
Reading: 5.0mm
